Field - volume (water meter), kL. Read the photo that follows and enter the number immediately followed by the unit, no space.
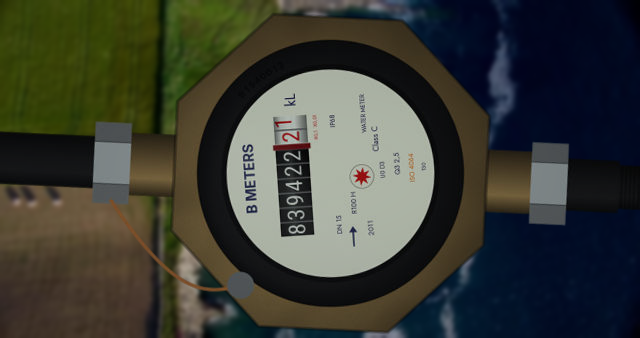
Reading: 839422.21kL
